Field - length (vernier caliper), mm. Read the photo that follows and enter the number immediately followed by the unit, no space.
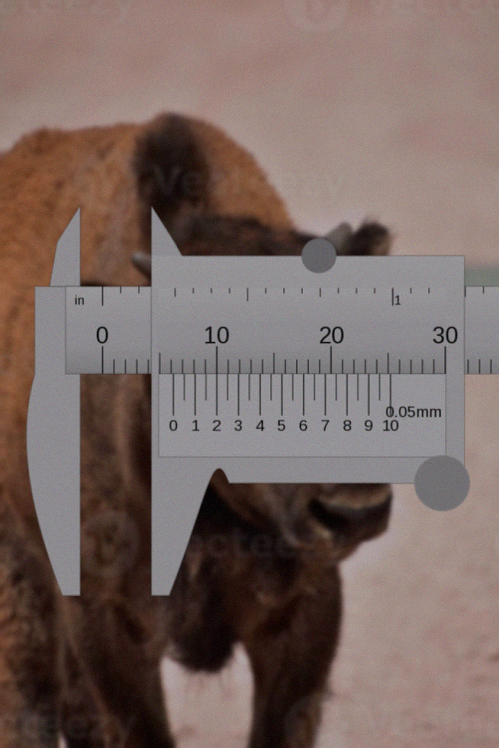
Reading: 6.2mm
